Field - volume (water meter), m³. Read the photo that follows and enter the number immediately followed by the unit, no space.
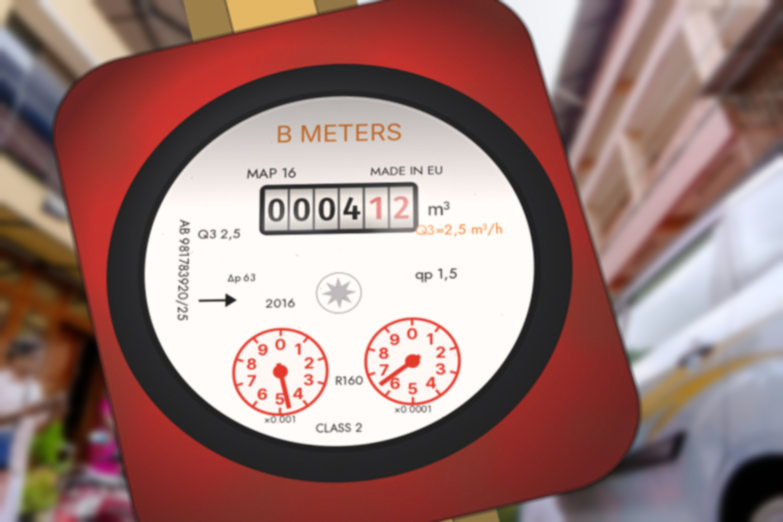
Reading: 4.1246m³
